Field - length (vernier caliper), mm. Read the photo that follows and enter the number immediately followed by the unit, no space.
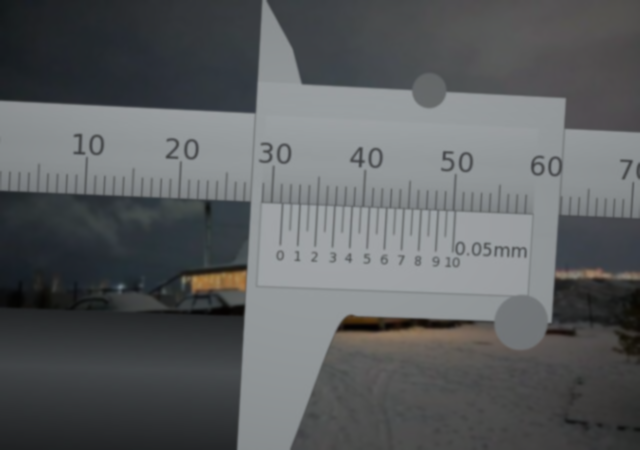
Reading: 31.2mm
